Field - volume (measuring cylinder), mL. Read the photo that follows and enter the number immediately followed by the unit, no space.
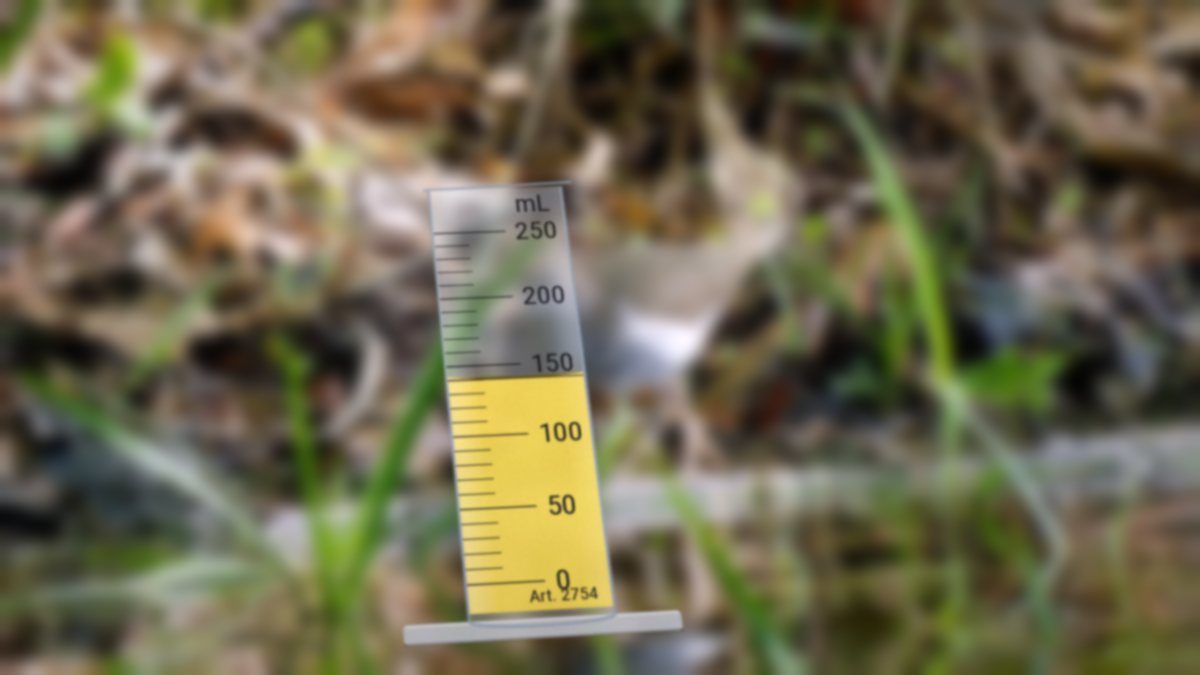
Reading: 140mL
